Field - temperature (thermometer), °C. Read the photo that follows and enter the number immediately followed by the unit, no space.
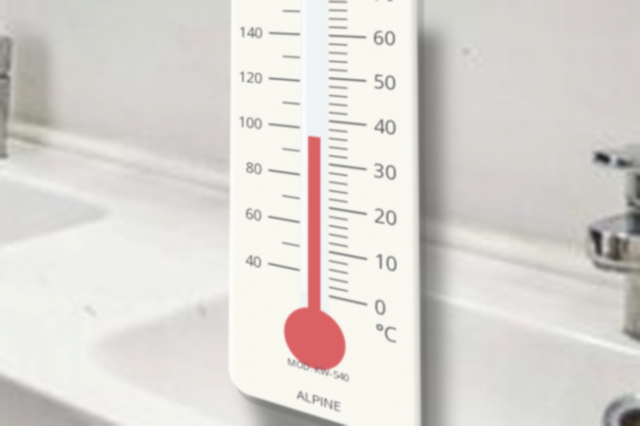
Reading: 36°C
